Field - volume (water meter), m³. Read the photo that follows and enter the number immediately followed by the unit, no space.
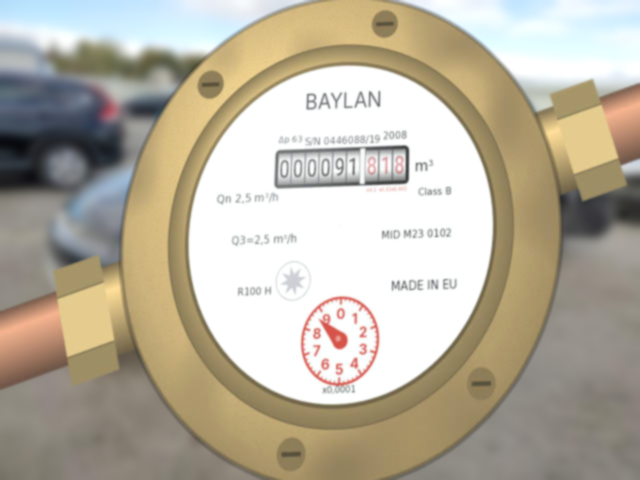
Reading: 91.8188m³
